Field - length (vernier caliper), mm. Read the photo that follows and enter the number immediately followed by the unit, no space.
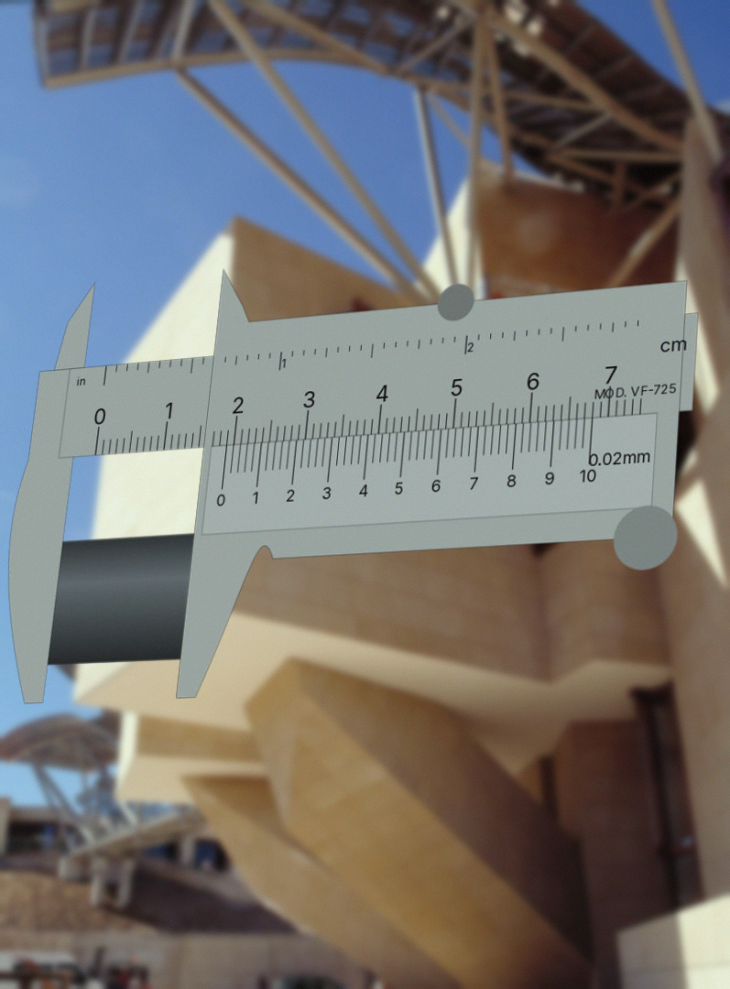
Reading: 19.0mm
